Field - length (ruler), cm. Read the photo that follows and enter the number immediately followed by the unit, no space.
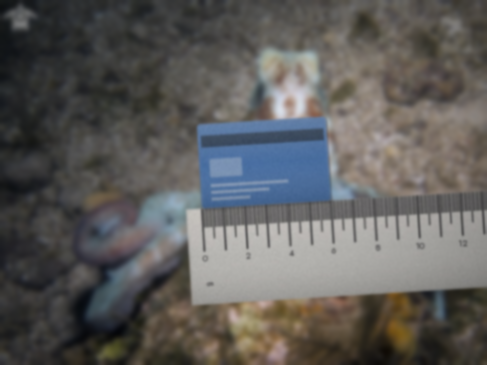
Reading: 6cm
